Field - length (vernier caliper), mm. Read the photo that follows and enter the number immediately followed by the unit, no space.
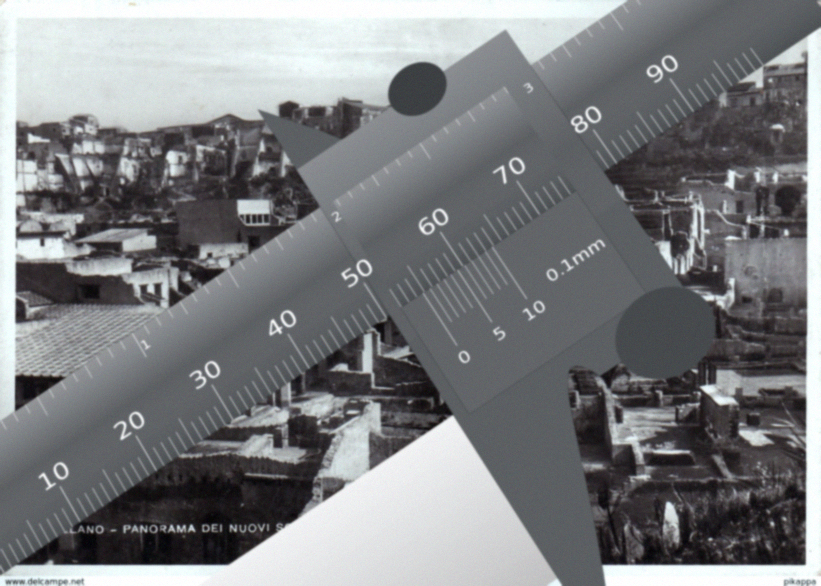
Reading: 54.8mm
